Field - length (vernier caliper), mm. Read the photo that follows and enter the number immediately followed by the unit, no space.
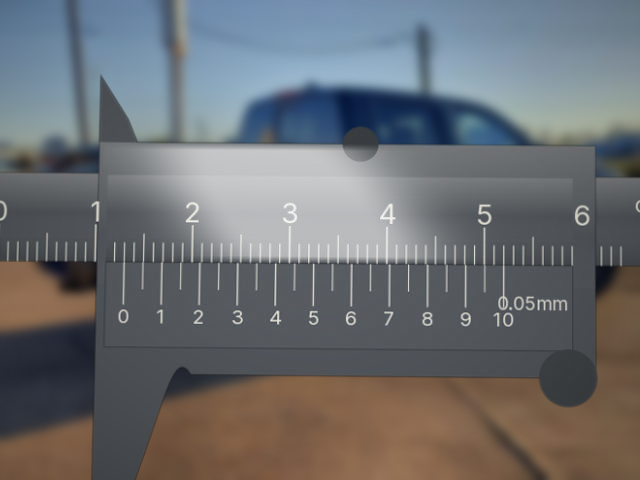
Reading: 13.0mm
